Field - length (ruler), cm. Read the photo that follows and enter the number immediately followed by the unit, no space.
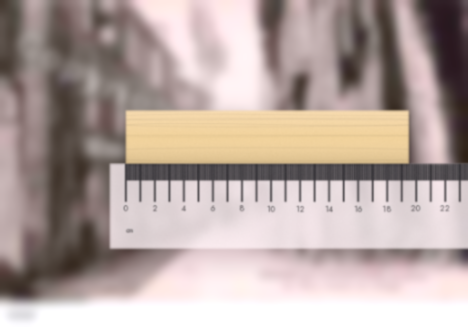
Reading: 19.5cm
